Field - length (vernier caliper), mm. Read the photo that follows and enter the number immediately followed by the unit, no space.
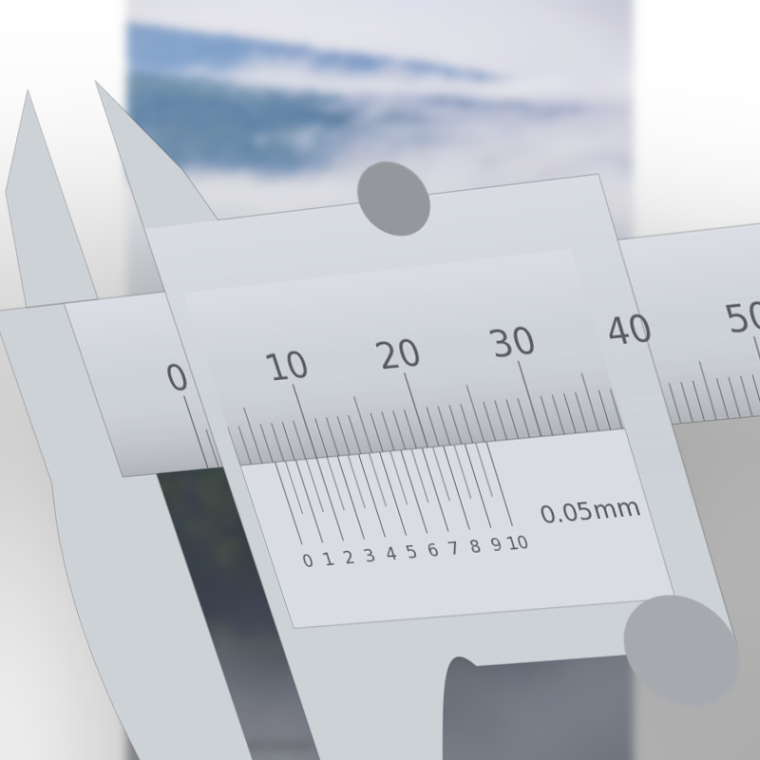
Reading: 6.2mm
